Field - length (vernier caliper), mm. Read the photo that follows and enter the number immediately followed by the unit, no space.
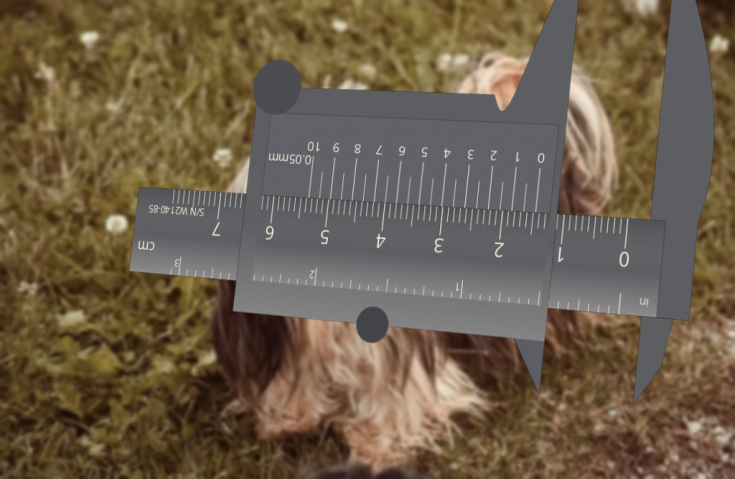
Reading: 14.6mm
